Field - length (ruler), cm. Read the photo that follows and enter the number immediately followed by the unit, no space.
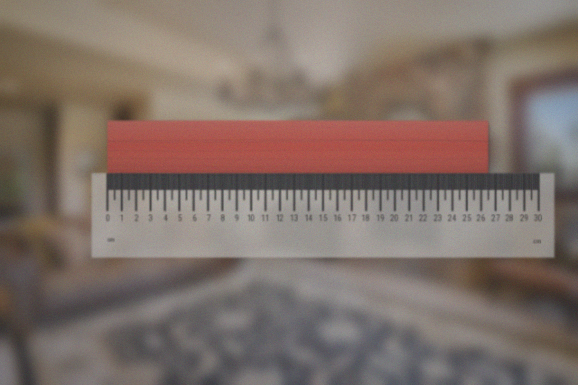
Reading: 26.5cm
